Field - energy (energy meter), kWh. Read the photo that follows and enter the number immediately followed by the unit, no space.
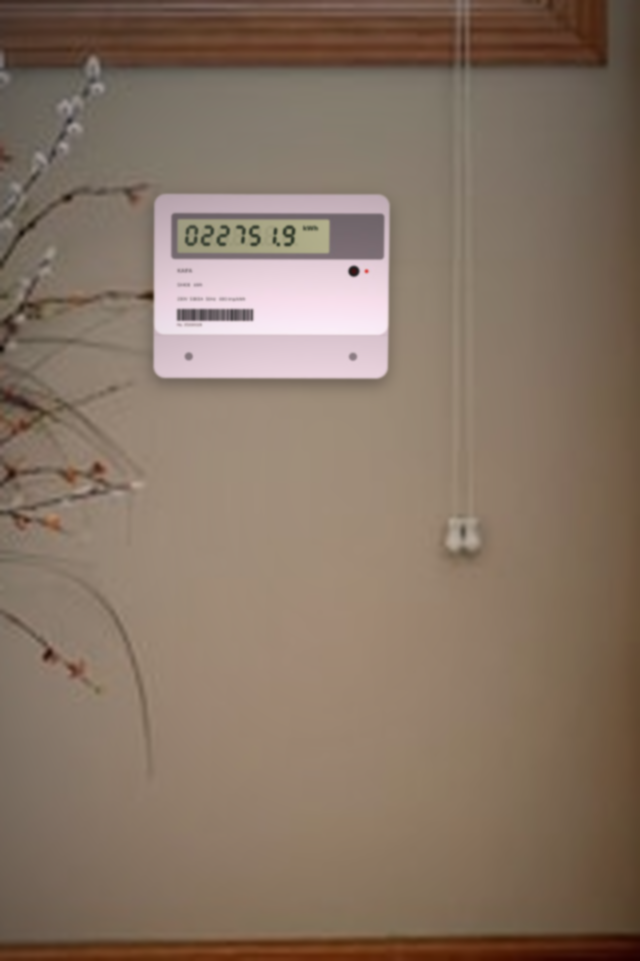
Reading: 22751.9kWh
